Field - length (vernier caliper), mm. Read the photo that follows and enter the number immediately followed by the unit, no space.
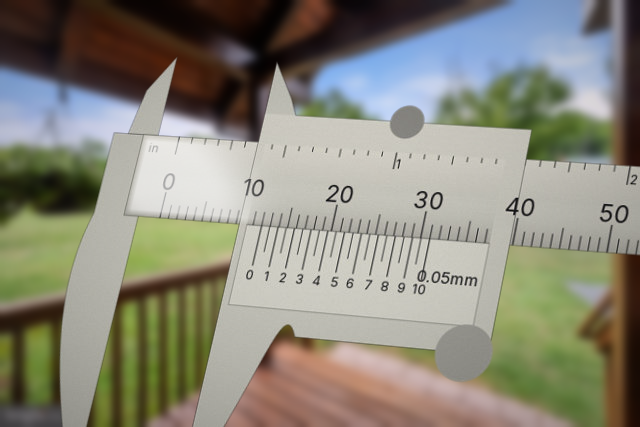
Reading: 12.0mm
